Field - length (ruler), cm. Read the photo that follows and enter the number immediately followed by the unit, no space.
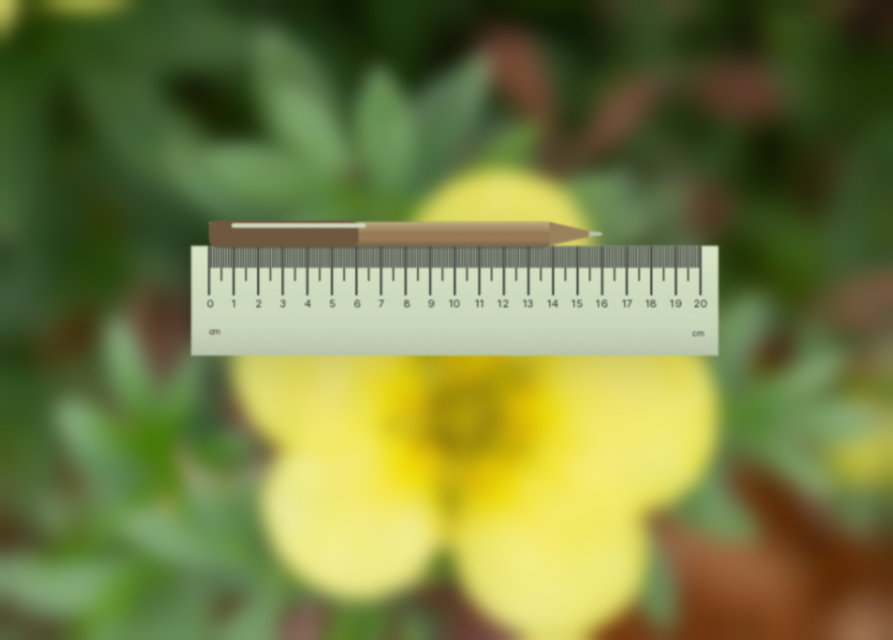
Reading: 16cm
